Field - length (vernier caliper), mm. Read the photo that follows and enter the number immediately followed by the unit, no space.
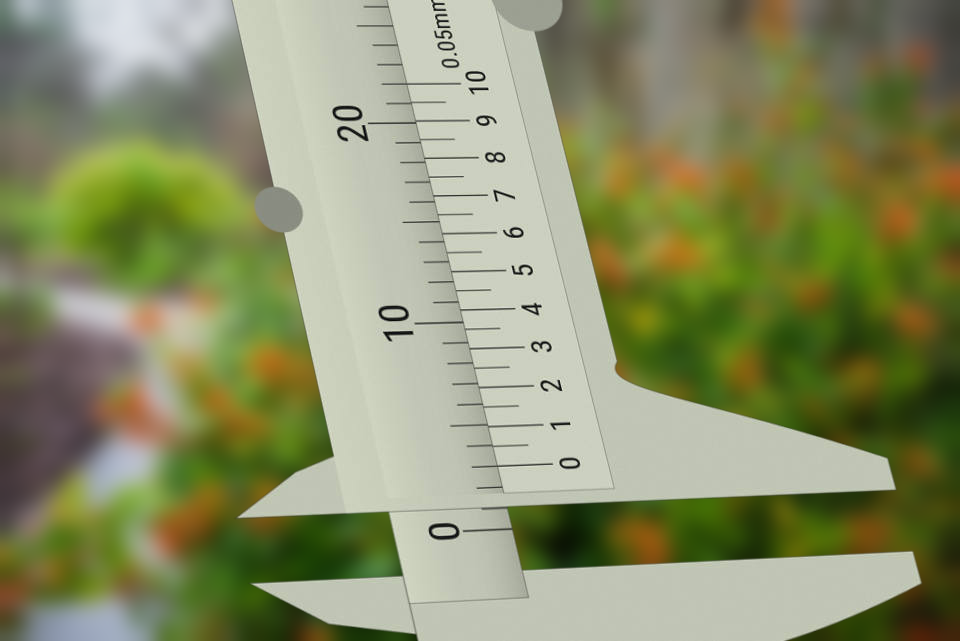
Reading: 3.0mm
